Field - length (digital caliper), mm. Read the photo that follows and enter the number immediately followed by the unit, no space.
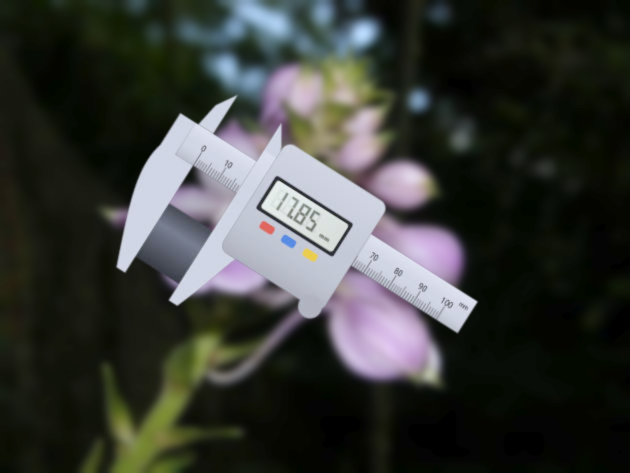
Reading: 17.85mm
